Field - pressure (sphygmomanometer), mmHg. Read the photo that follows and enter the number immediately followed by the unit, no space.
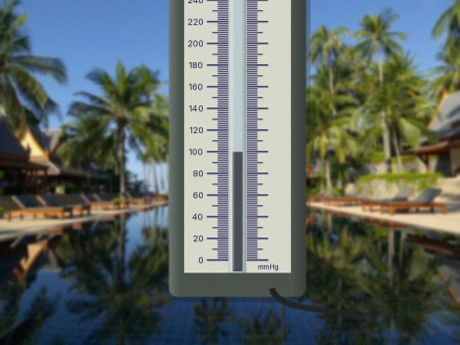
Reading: 100mmHg
